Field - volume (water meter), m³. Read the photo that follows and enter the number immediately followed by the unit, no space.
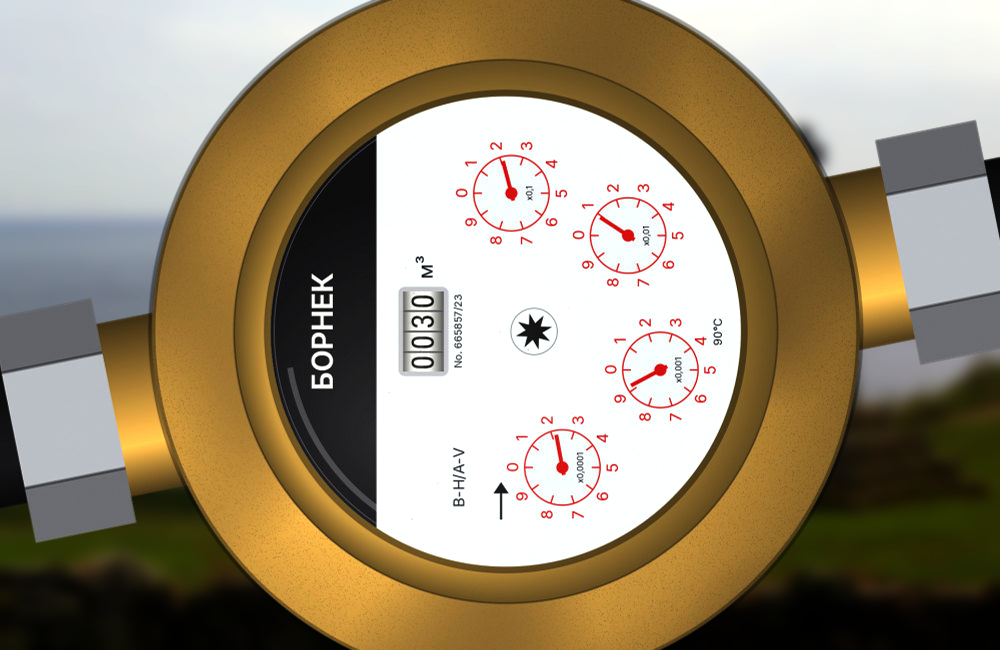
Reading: 30.2092m³
